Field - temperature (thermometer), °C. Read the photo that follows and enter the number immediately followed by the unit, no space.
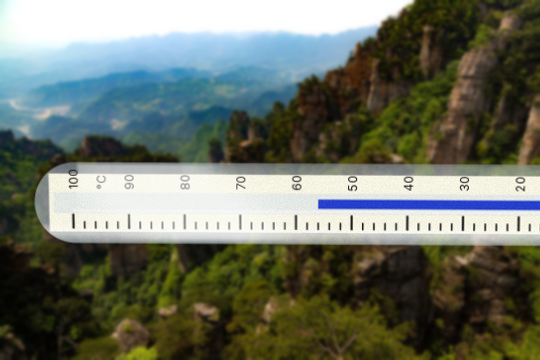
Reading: 56°C
